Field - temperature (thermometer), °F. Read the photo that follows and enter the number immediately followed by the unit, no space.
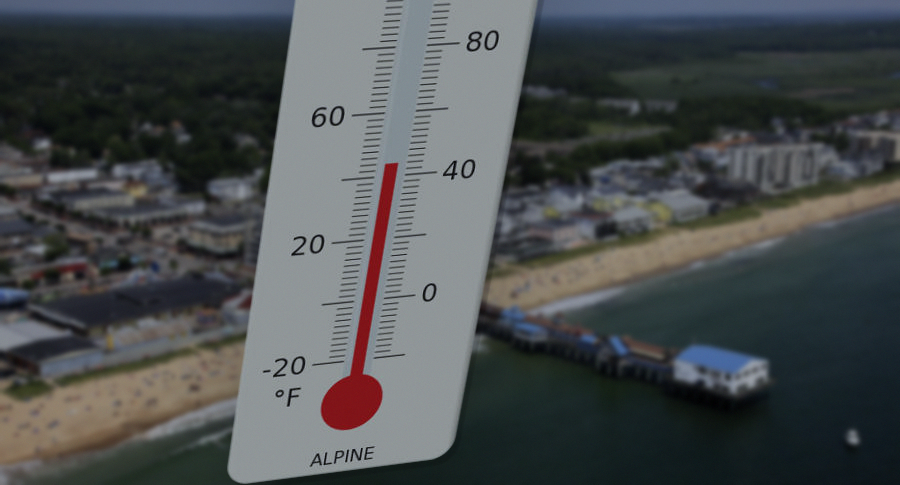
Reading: 44°F
